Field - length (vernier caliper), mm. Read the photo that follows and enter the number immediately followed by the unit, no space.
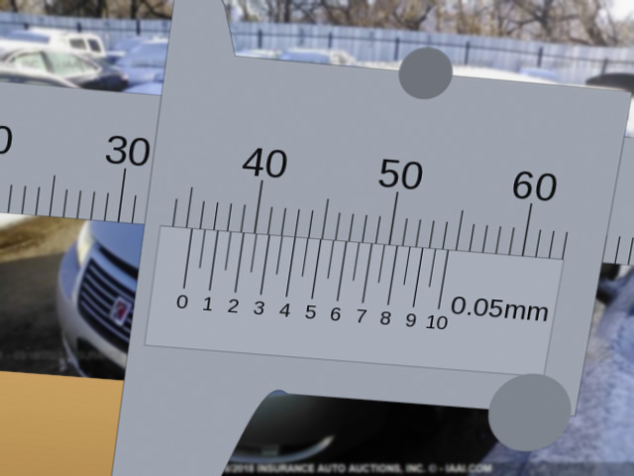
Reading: 35.4mm
